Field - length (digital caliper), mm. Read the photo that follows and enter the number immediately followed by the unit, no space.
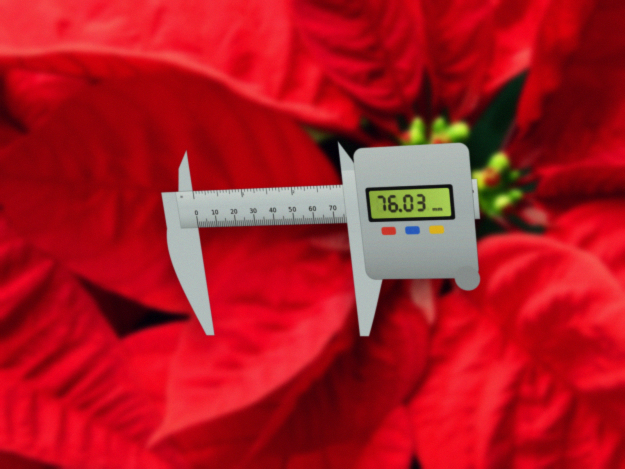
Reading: 76.03mm
